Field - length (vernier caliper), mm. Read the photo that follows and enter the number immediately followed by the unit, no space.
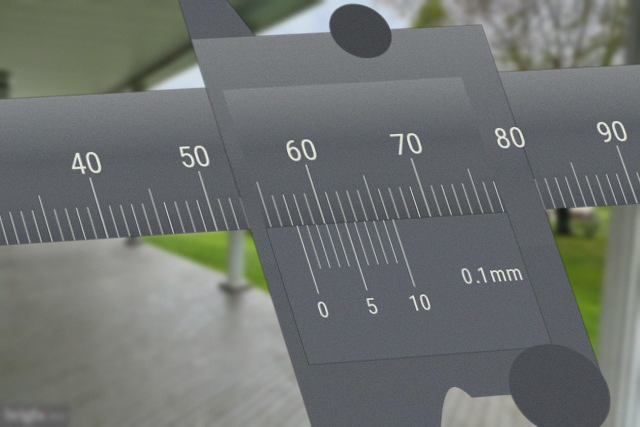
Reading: 57.4mm
